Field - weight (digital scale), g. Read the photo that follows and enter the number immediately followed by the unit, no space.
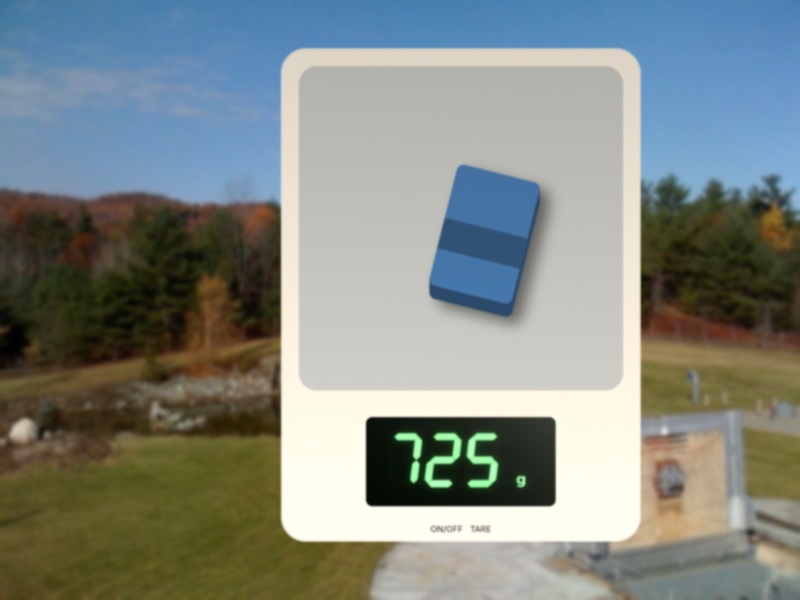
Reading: 725g
